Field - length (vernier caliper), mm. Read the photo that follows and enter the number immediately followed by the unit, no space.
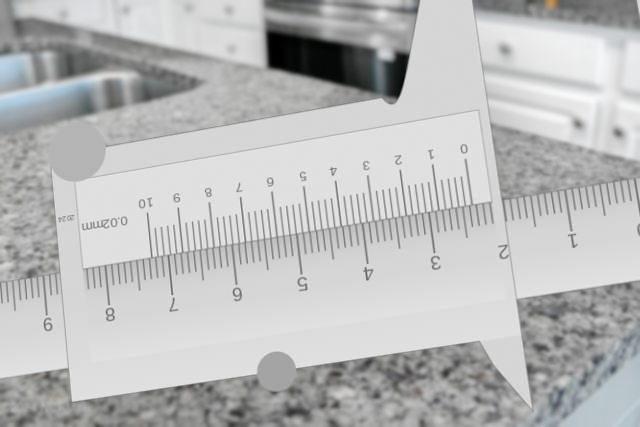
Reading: 23.6mm
